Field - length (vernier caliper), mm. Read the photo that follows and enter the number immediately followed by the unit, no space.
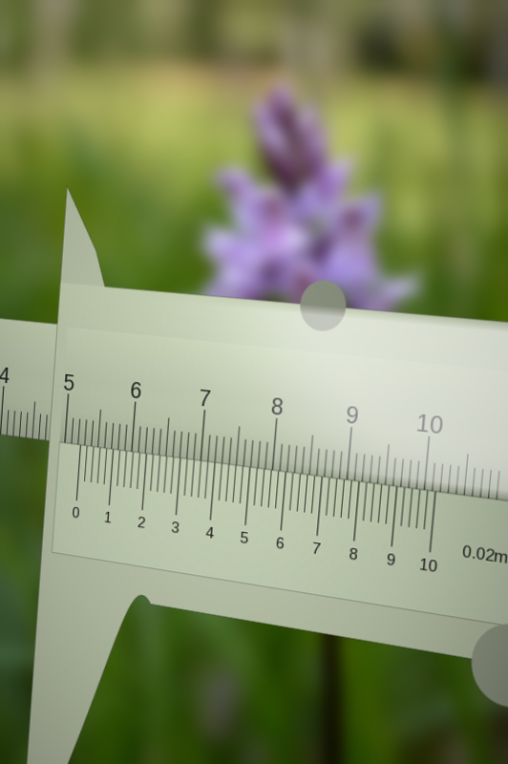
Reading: 52.4mm
